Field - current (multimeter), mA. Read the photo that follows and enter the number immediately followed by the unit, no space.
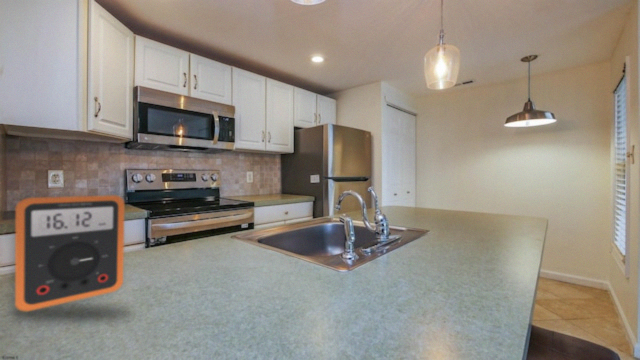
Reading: 16.12mA
